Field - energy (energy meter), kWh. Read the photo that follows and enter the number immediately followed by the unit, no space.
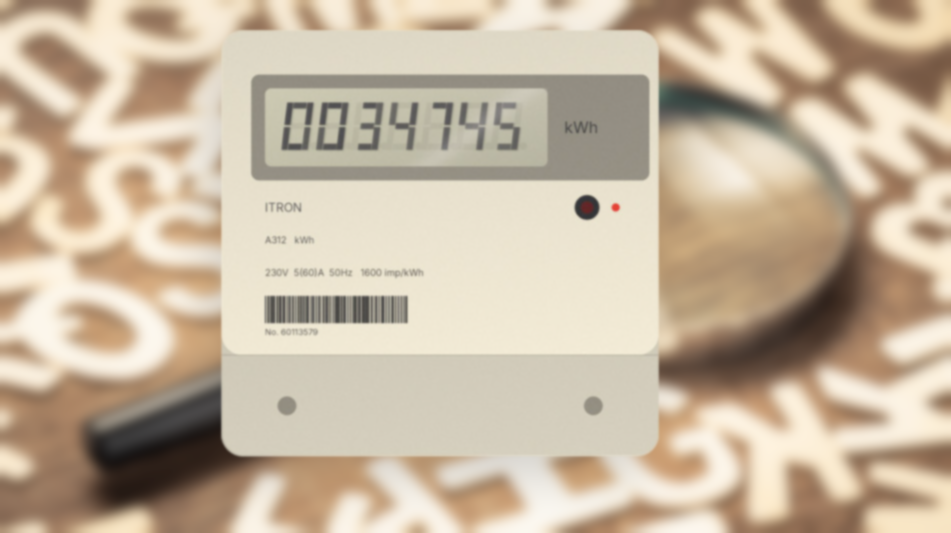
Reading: 34745kWh
